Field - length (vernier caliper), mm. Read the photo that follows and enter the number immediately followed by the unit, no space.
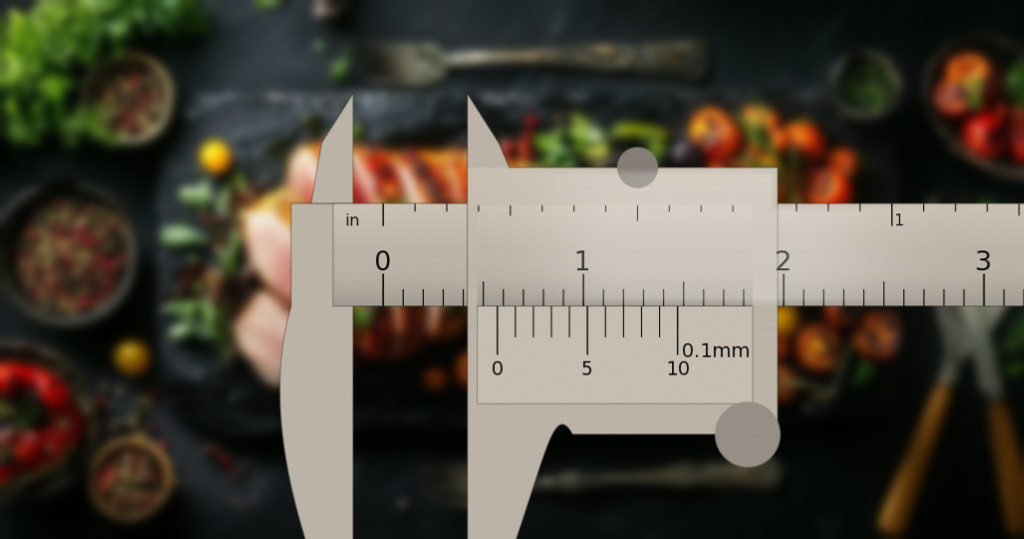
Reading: 5.7mm
